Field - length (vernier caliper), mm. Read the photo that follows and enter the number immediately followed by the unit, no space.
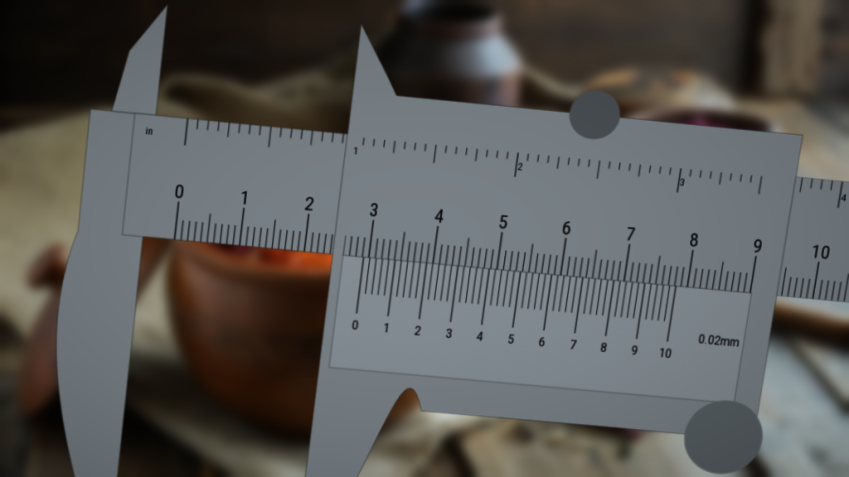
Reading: 29.2mm
